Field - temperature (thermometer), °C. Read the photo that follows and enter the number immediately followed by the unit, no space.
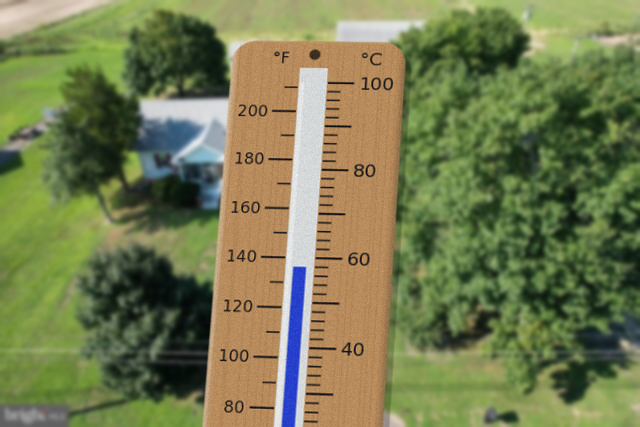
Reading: 58°C
